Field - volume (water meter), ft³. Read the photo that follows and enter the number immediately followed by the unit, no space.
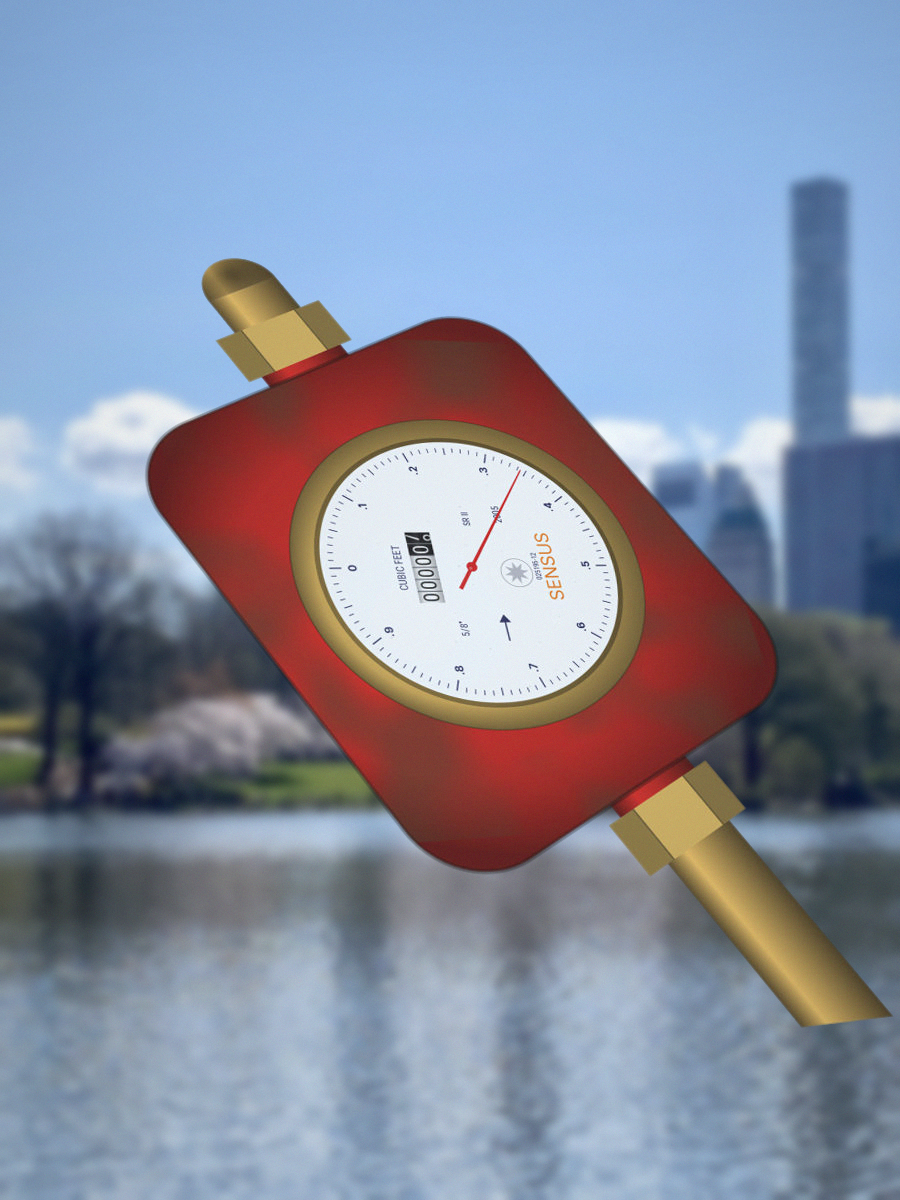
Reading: 7.34ft³
